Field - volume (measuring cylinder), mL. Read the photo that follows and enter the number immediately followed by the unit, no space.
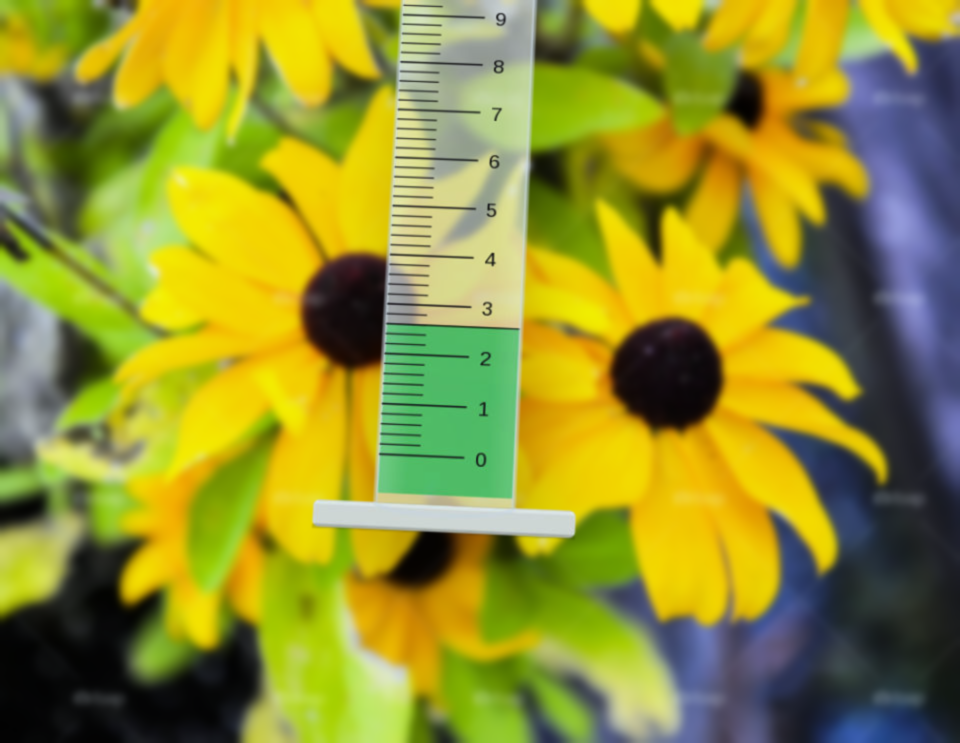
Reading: 2.6mL
